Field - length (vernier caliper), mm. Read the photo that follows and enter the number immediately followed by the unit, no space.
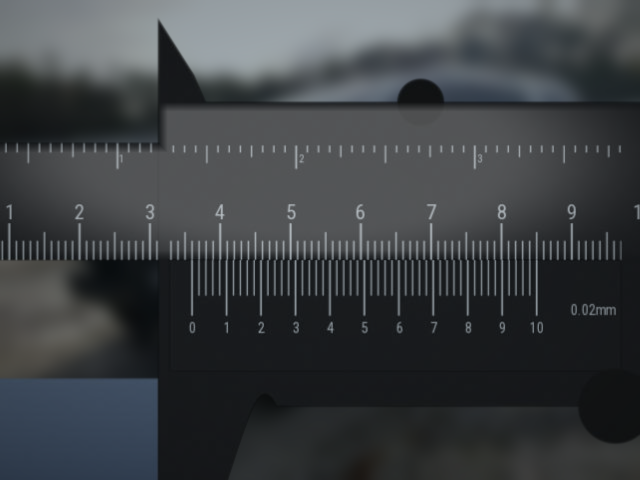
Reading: 36.0mm
